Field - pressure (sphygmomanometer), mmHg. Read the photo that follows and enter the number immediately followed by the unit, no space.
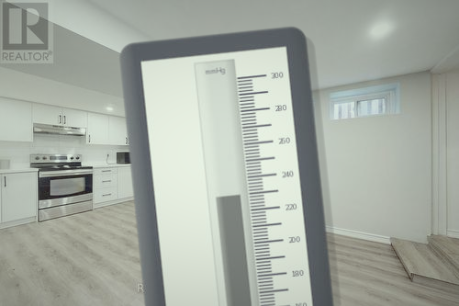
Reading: 230mmHg
